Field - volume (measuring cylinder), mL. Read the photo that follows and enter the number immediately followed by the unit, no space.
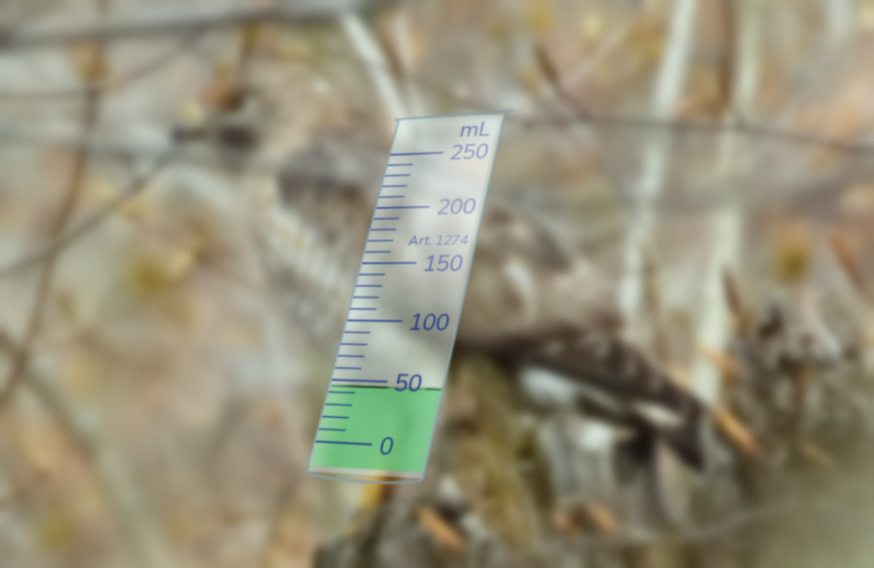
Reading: 45mL
